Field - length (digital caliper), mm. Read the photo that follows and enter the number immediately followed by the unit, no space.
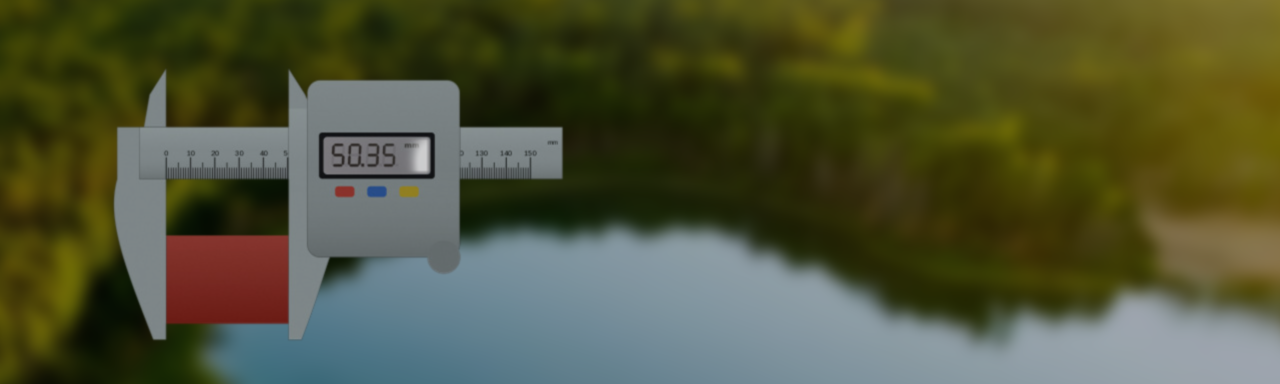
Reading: 50.35mm
